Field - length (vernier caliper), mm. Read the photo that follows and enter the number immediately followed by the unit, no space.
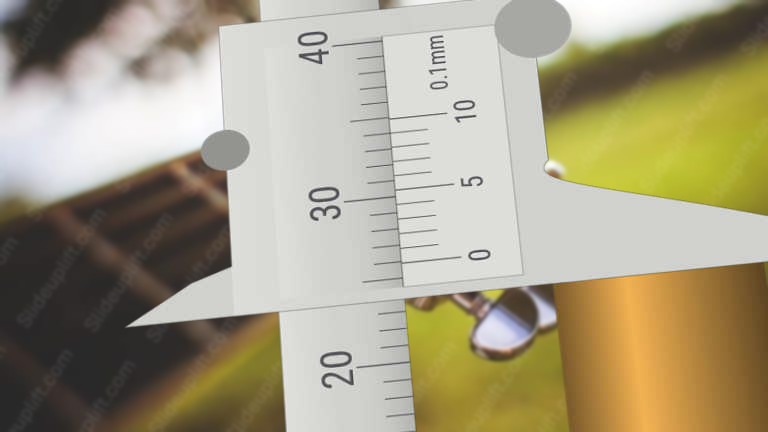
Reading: 25.9mm
